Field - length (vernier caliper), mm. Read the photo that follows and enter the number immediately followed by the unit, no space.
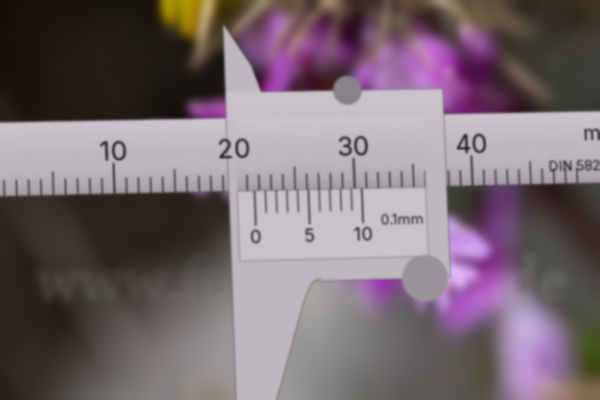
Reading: 21.6mm
